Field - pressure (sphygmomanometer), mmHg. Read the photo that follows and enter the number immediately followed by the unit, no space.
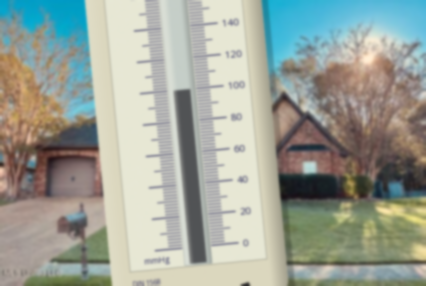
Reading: 100mmHg
